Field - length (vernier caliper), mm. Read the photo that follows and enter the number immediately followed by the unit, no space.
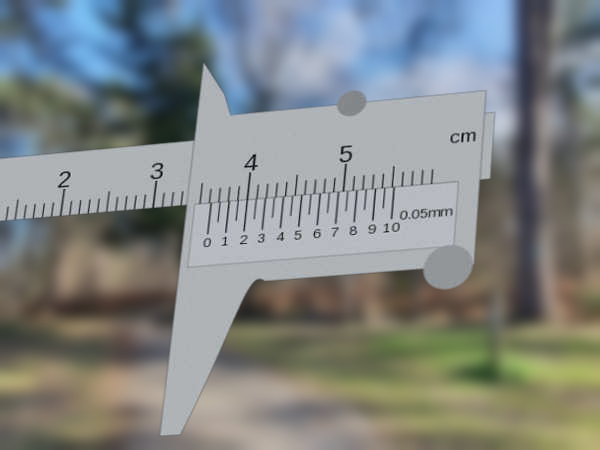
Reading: 36.2mm
